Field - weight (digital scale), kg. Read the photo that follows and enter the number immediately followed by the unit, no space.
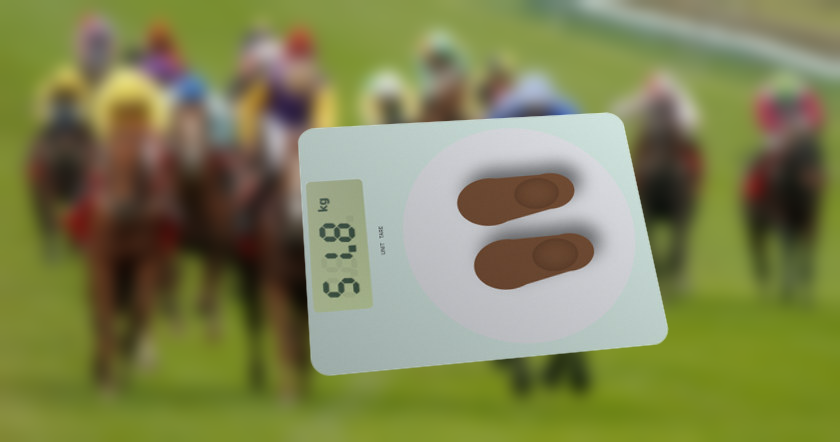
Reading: 51.8kg
